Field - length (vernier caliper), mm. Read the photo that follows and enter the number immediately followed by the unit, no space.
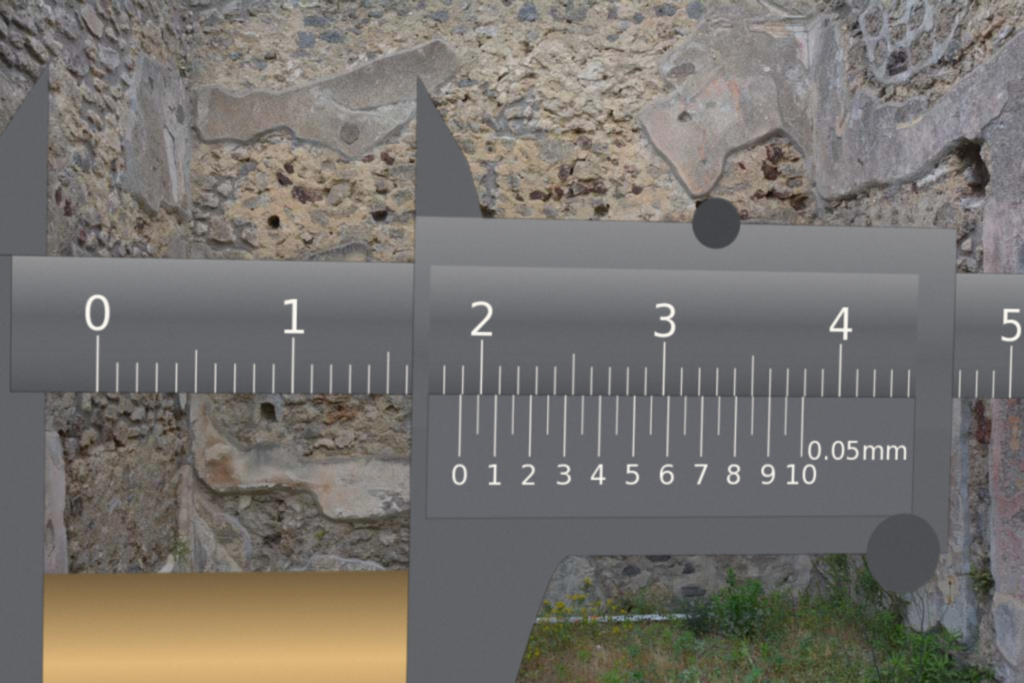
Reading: 18.9mm
